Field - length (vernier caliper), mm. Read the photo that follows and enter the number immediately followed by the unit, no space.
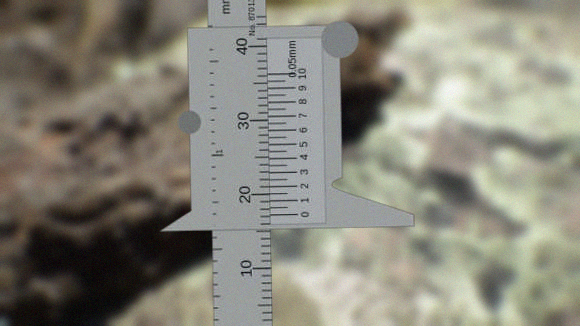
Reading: 17.2mm
